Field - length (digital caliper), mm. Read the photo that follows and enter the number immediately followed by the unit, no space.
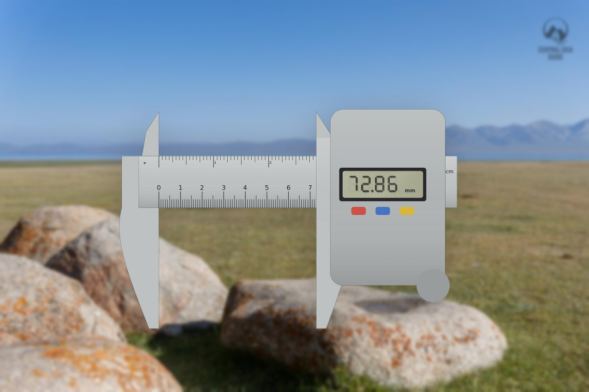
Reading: 72.86mm
